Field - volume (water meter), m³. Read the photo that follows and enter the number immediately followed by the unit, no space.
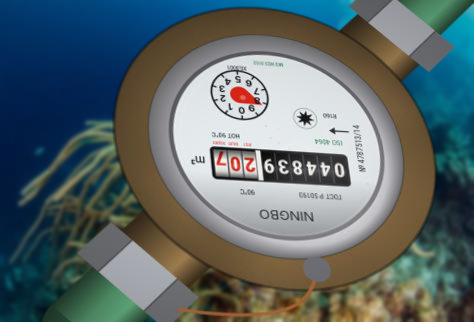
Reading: 44839.2068m³
